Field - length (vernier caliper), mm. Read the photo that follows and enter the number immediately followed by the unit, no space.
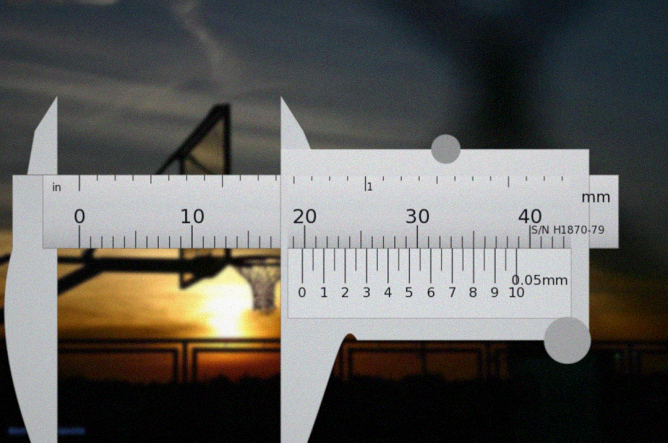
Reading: 19.8mm
